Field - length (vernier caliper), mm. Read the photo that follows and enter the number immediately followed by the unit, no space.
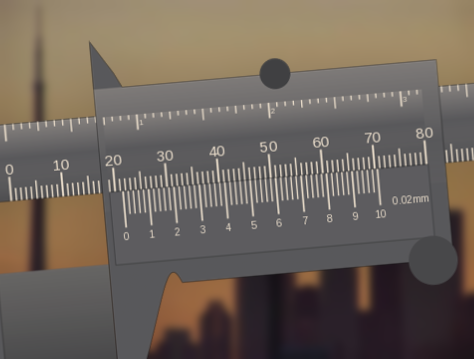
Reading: 21.5mm
